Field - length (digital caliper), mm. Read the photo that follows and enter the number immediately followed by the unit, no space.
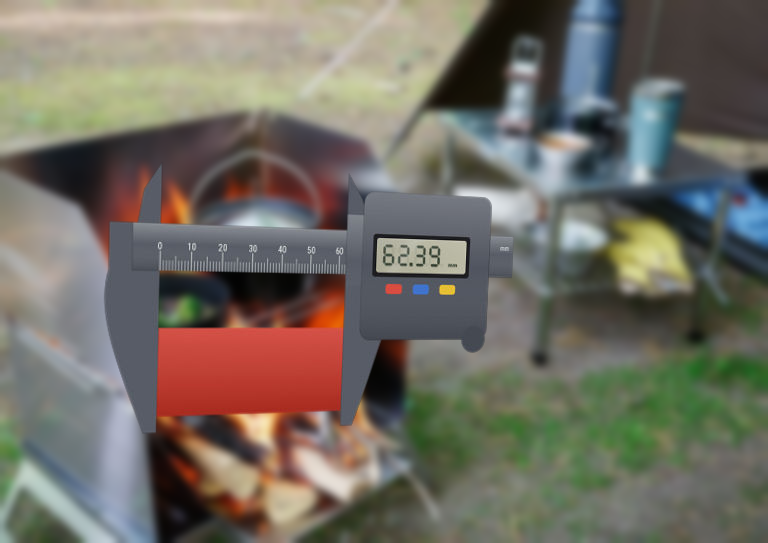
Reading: 62.39mm
